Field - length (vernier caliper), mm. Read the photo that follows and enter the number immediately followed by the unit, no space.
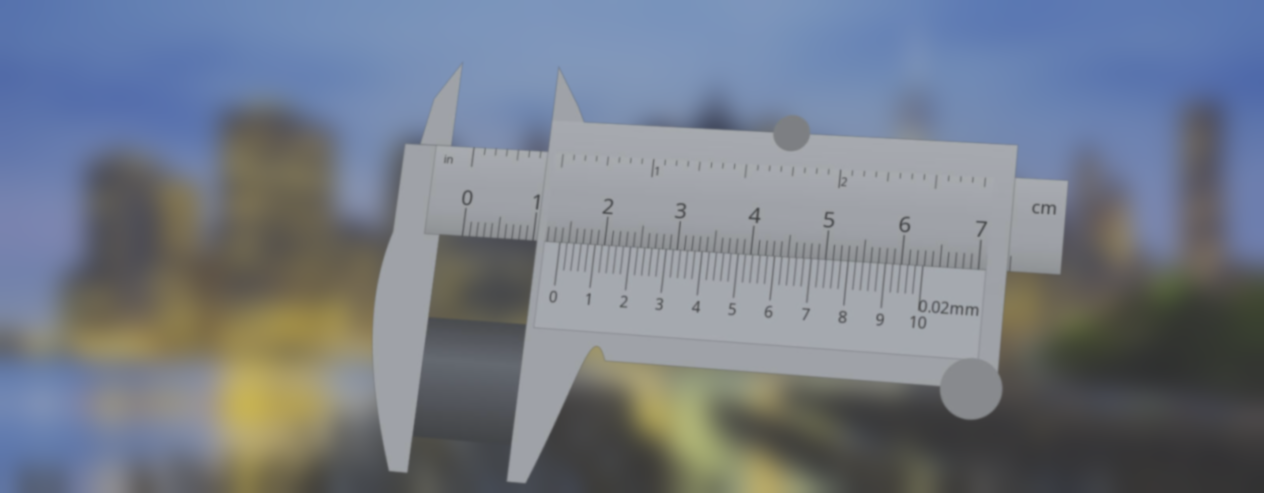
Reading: 13.8mm
